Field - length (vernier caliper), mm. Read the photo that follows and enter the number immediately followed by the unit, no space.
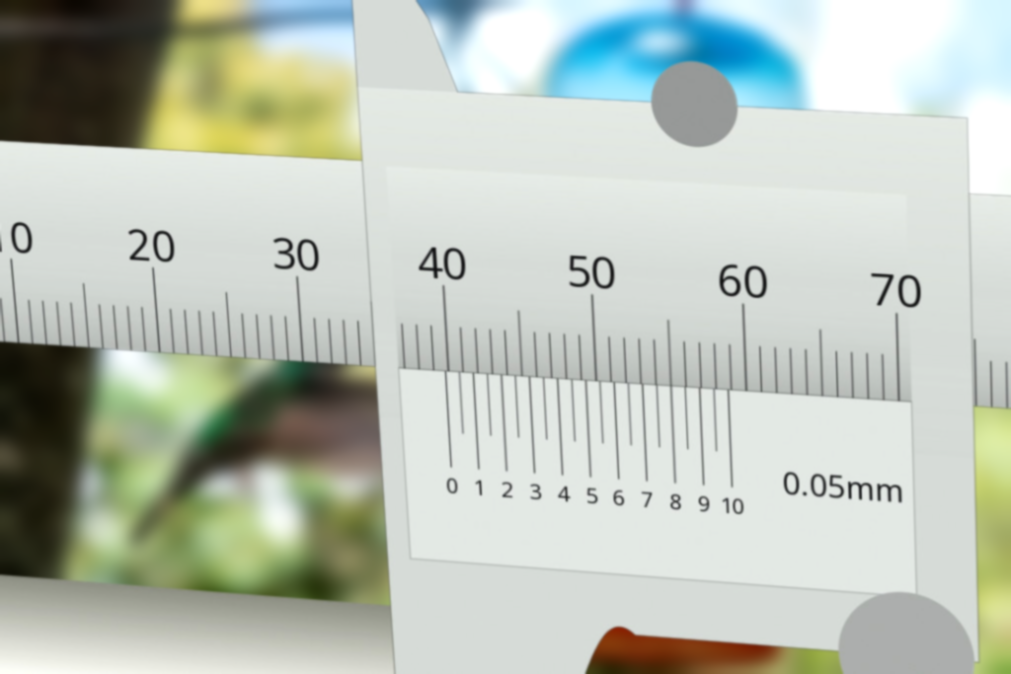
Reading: 39.8mm
